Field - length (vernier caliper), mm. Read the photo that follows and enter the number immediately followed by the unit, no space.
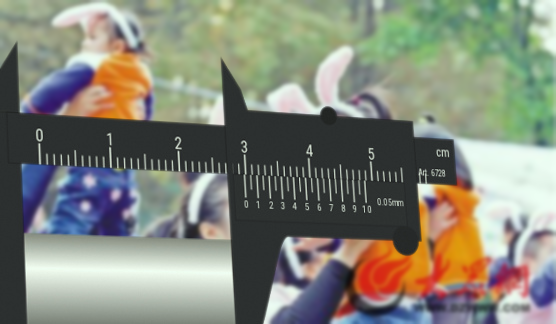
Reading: 29.8mm
